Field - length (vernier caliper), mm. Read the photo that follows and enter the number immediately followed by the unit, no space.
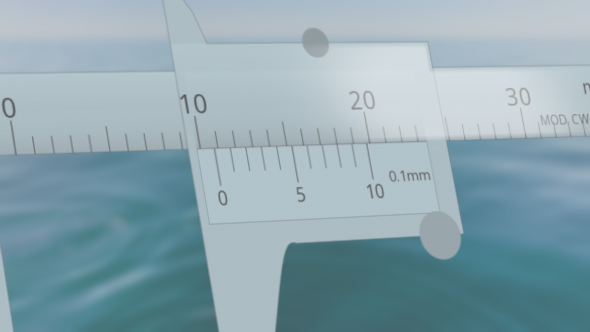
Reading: 10.8mm
